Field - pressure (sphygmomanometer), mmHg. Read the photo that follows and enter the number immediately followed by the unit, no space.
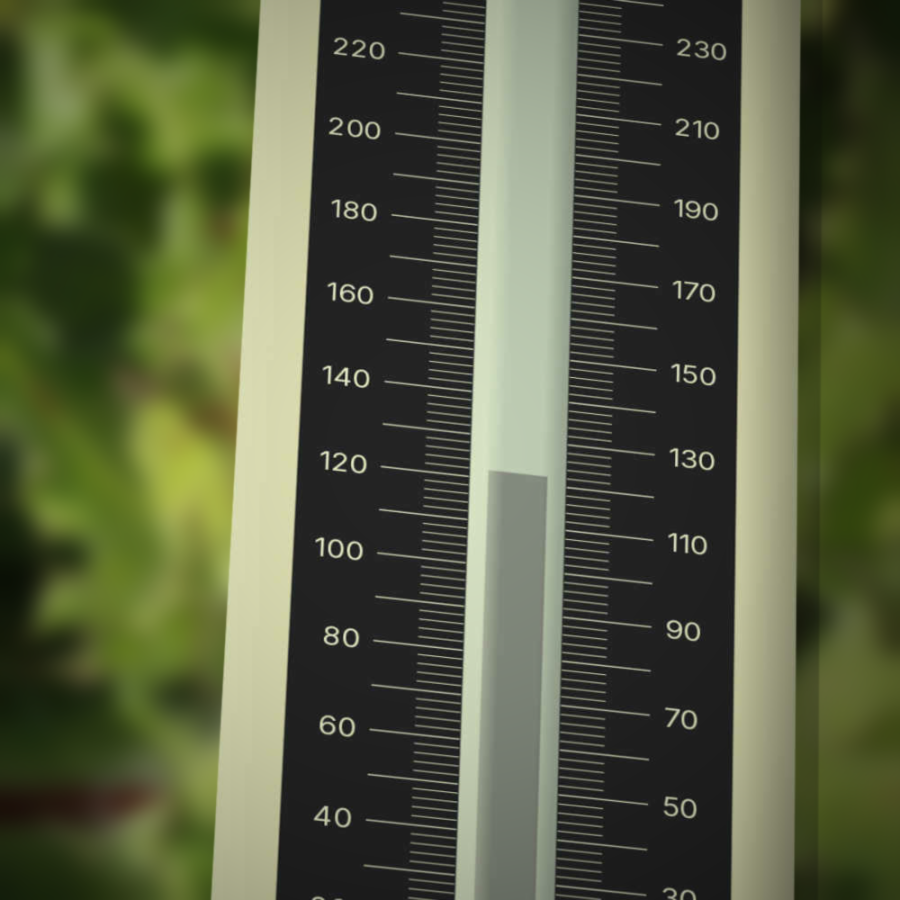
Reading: 122mmHg
